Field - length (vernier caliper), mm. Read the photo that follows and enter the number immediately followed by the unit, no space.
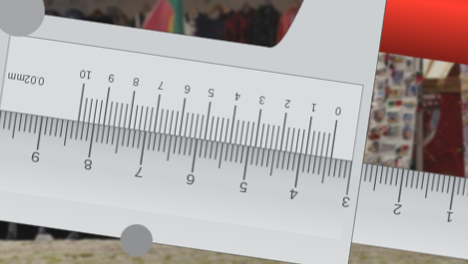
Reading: 34.0mm
